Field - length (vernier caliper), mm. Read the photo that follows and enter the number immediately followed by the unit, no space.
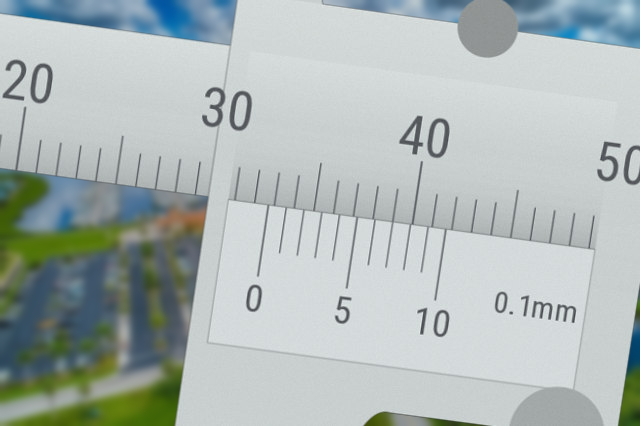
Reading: 32.7mm
